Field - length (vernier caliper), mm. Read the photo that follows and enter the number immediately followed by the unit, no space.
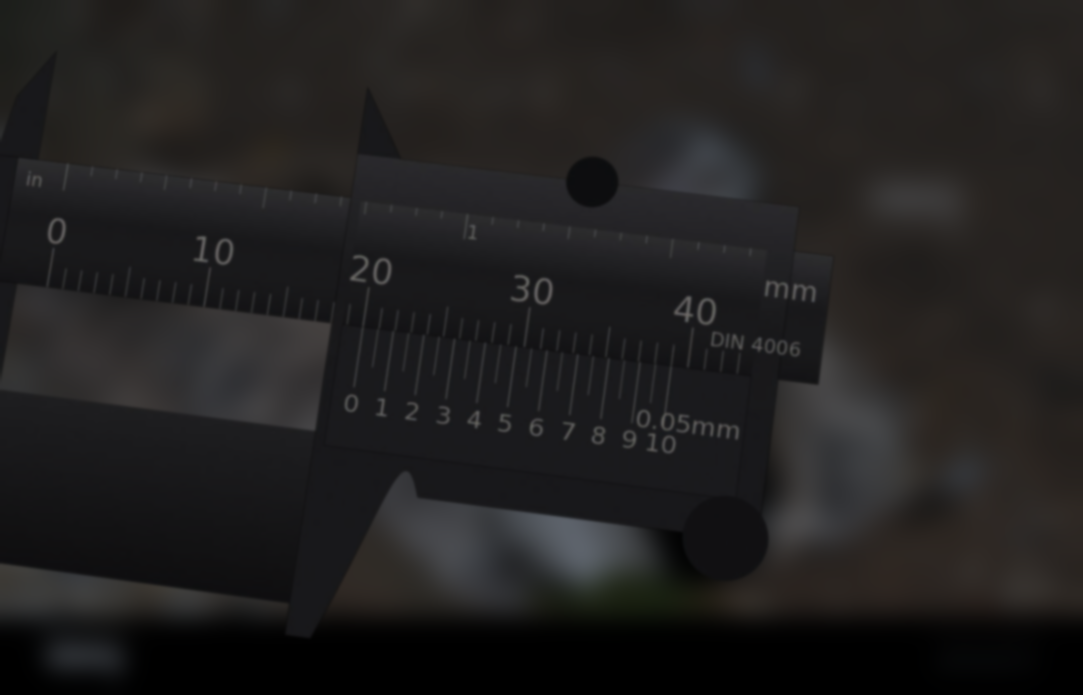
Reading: 20.0mm
